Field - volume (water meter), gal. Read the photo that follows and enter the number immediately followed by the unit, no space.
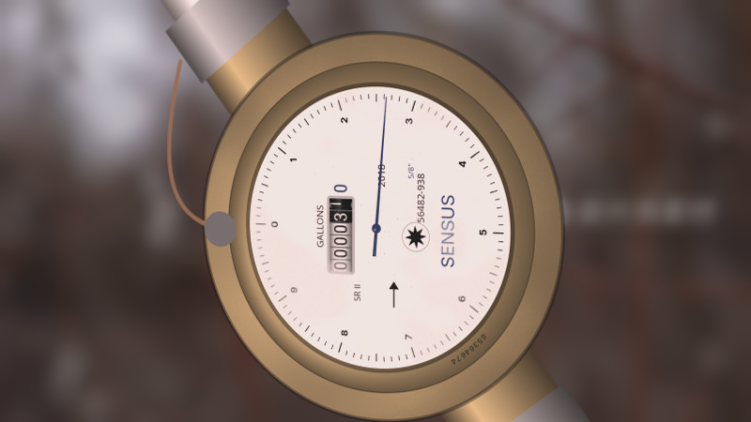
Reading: 312.6gal
